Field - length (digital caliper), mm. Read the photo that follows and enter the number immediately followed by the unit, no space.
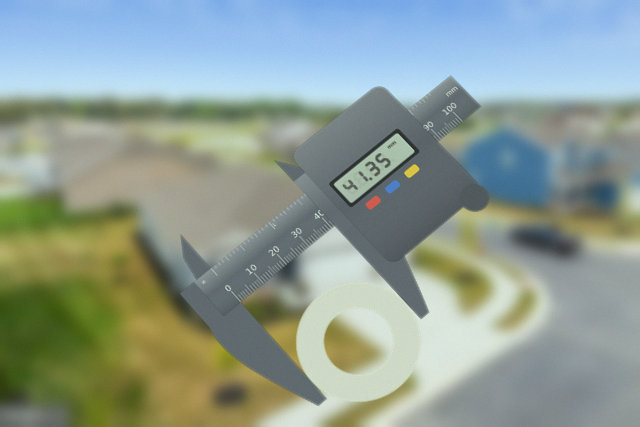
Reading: 41.35mm
